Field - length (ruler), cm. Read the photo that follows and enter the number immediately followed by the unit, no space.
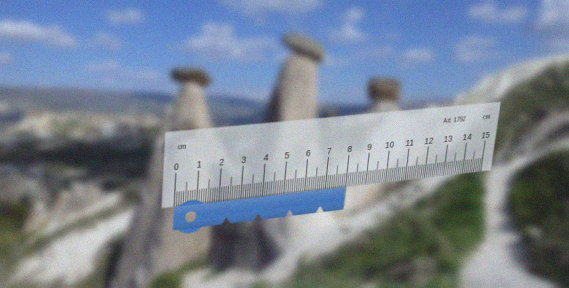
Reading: 8cm
